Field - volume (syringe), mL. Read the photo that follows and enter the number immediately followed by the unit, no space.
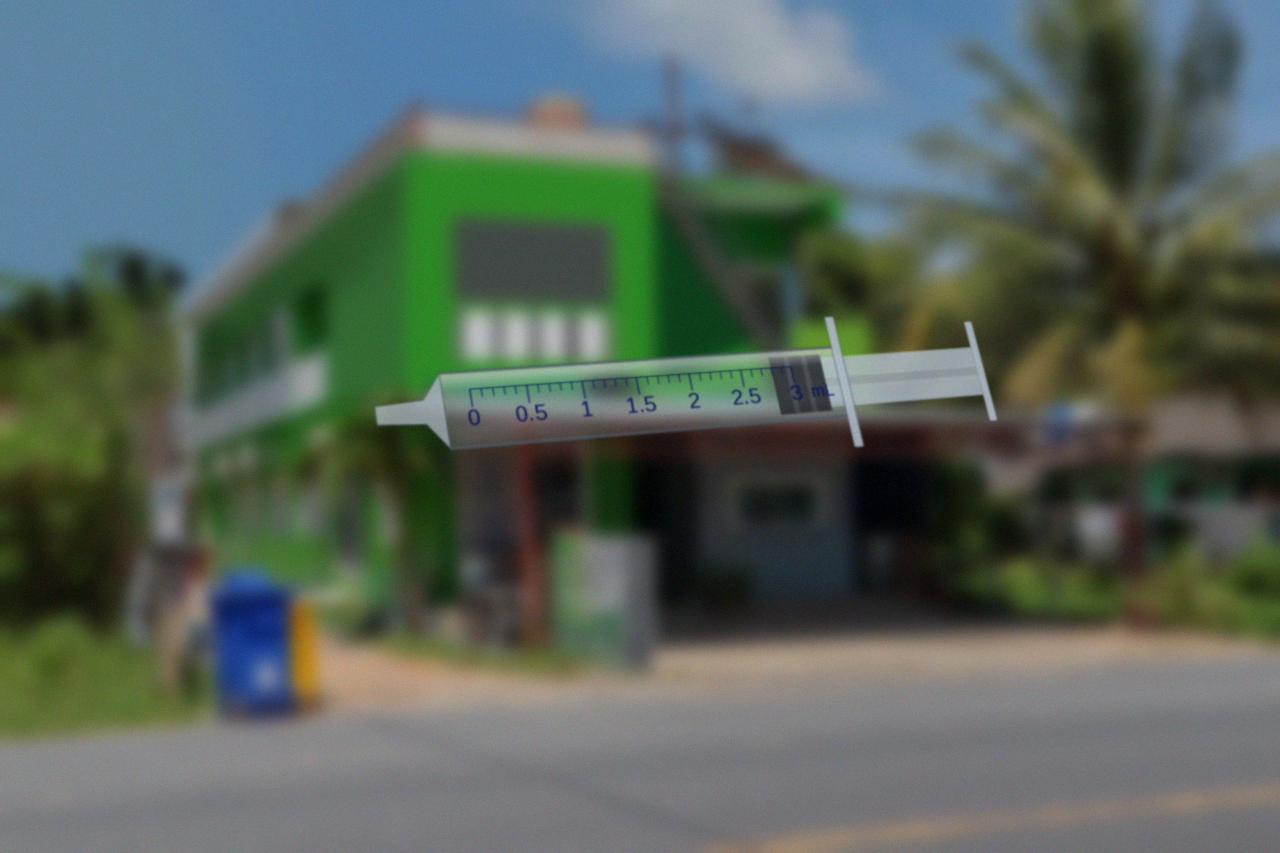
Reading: 2.8mL
